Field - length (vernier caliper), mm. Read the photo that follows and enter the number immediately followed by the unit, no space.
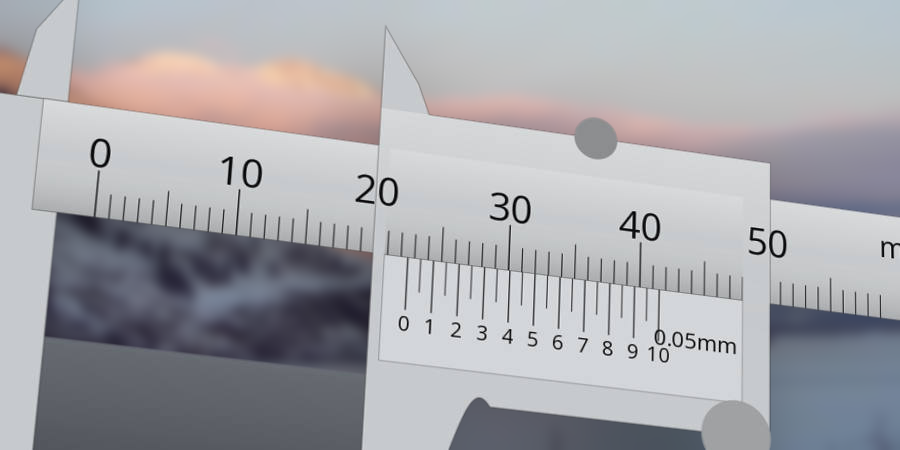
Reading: 22.5mm
